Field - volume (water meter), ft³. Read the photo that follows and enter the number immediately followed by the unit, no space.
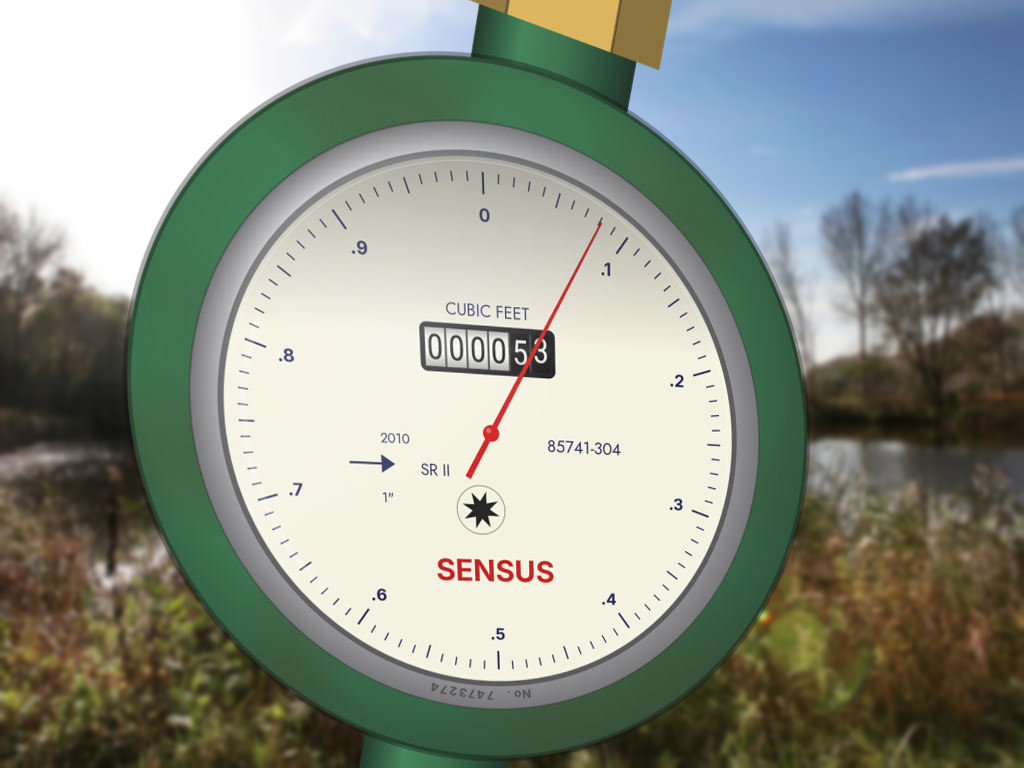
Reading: 53.08ft³
